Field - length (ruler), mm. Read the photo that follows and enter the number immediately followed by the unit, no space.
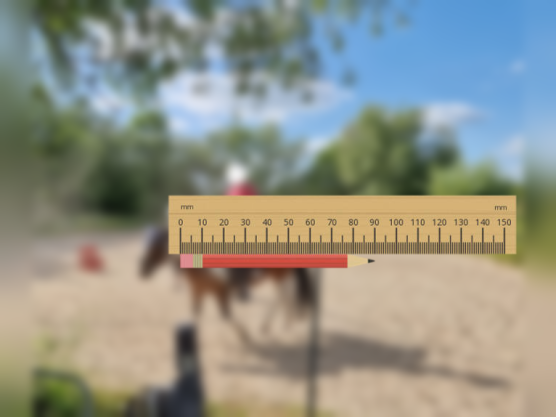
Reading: 90mm
